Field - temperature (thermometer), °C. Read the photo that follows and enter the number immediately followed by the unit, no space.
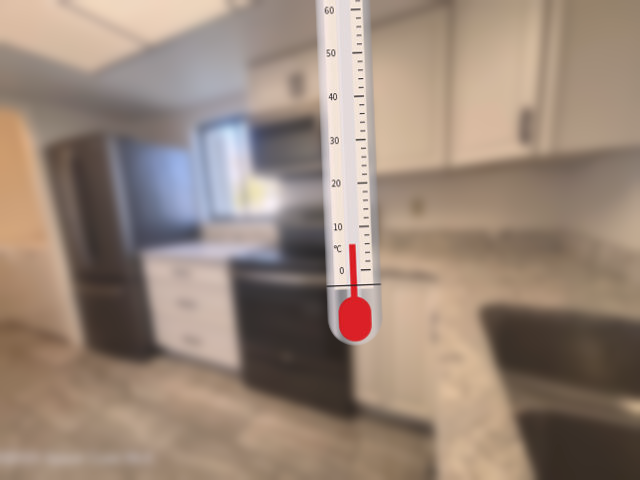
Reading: 6°C
